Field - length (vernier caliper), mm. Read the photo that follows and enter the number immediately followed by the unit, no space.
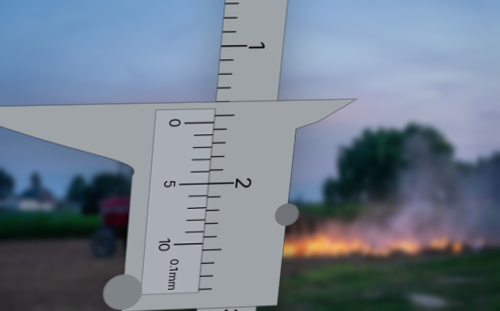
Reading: 15.5mm
